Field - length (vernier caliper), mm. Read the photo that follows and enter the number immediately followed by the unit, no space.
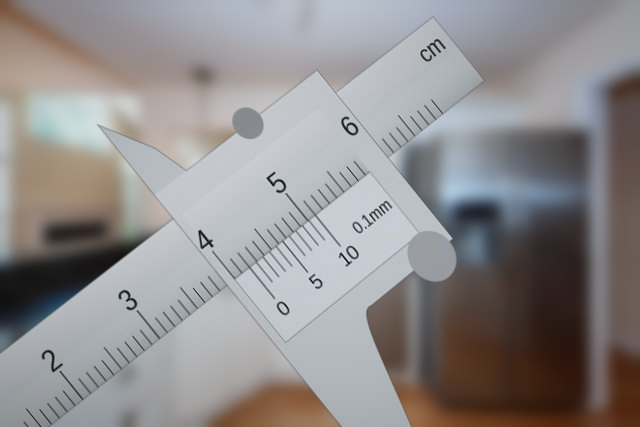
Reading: 42.0mm
